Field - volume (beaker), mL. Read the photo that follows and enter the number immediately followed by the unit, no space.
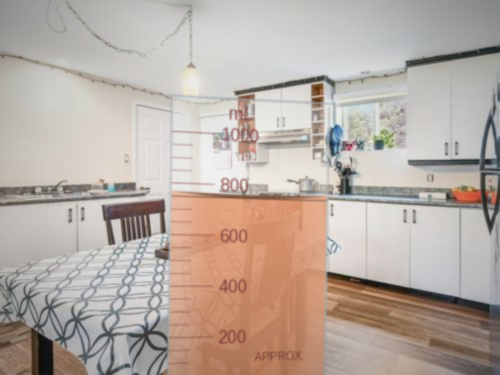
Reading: 750mL
